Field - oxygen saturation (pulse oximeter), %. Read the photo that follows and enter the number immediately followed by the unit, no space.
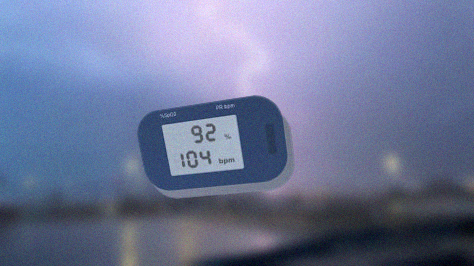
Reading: 92%
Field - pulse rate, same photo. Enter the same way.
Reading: 104bpm
